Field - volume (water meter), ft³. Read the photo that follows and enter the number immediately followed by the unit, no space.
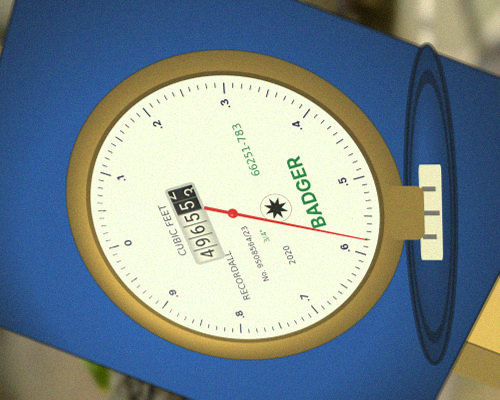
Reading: 496552.58ft³
